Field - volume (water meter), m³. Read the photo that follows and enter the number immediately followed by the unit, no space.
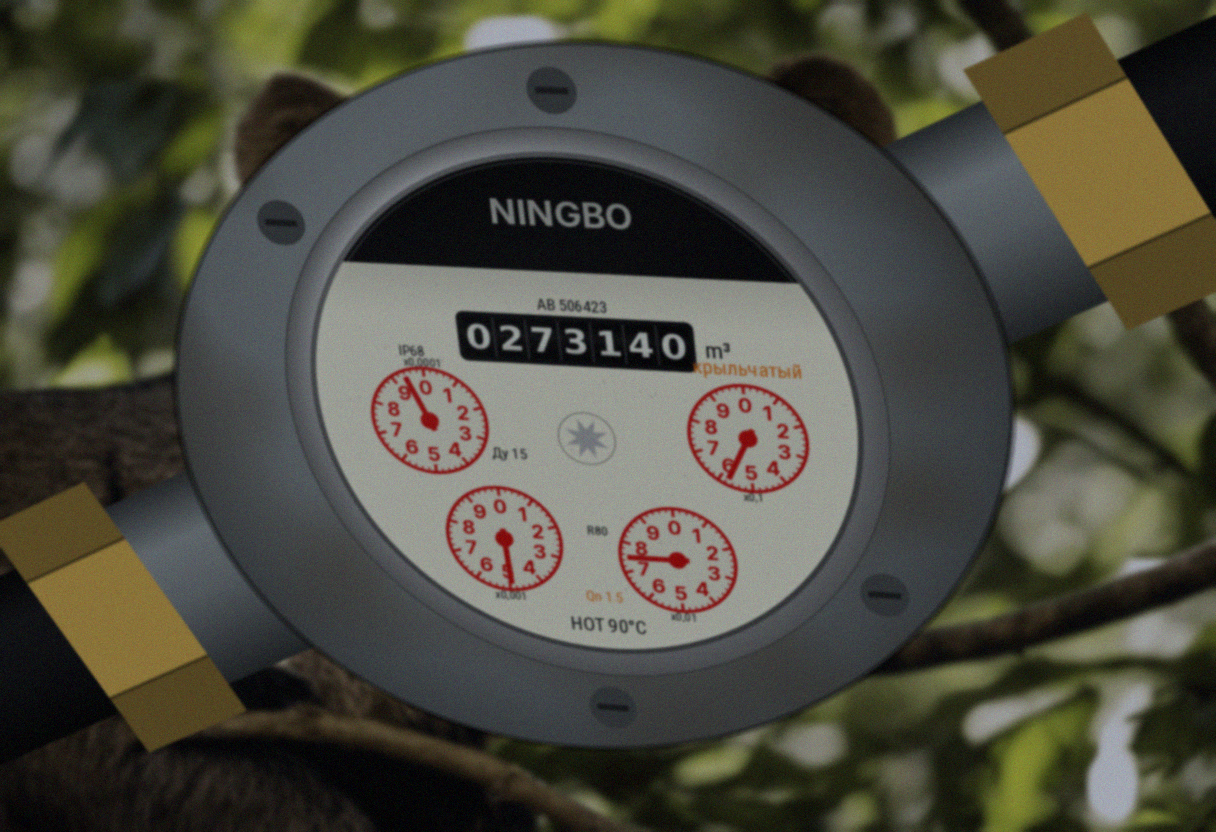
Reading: 273140.5749m³
